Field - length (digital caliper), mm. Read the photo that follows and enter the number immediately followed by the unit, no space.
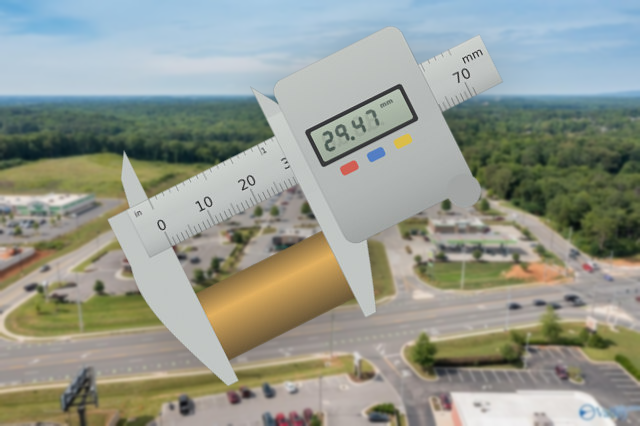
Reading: 29.47mm
